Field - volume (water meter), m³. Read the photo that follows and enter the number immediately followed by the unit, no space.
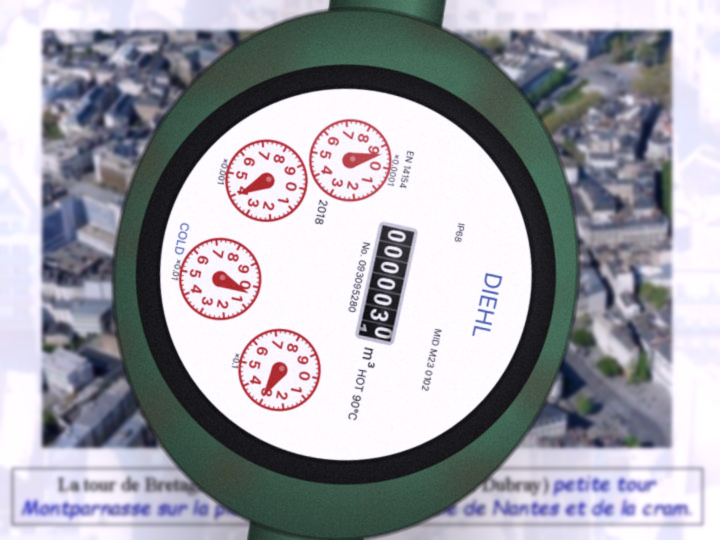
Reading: 30.3039m³
